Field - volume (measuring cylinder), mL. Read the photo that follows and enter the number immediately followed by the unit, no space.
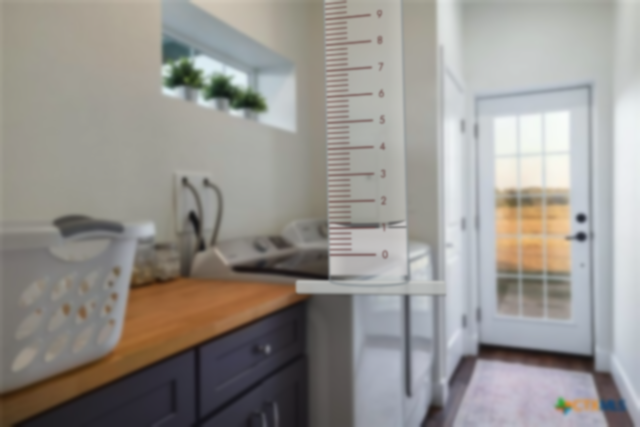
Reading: 1mL
